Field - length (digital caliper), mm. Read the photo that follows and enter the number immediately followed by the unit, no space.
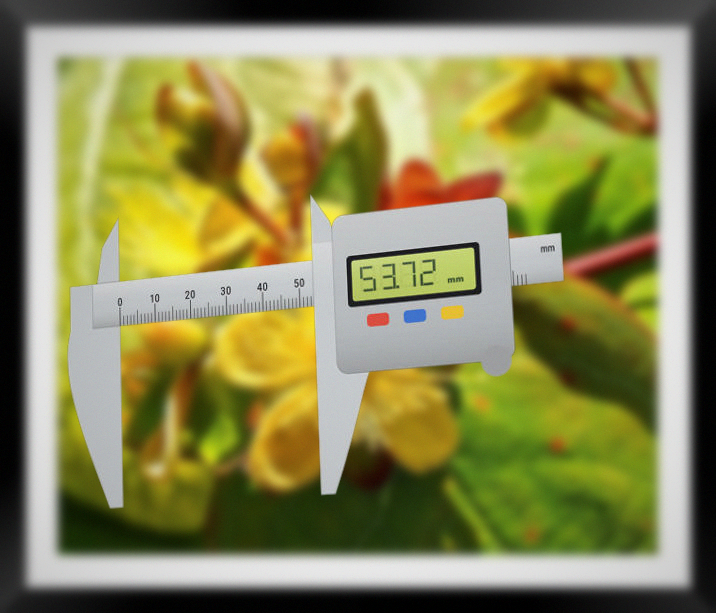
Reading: 53.72mm
